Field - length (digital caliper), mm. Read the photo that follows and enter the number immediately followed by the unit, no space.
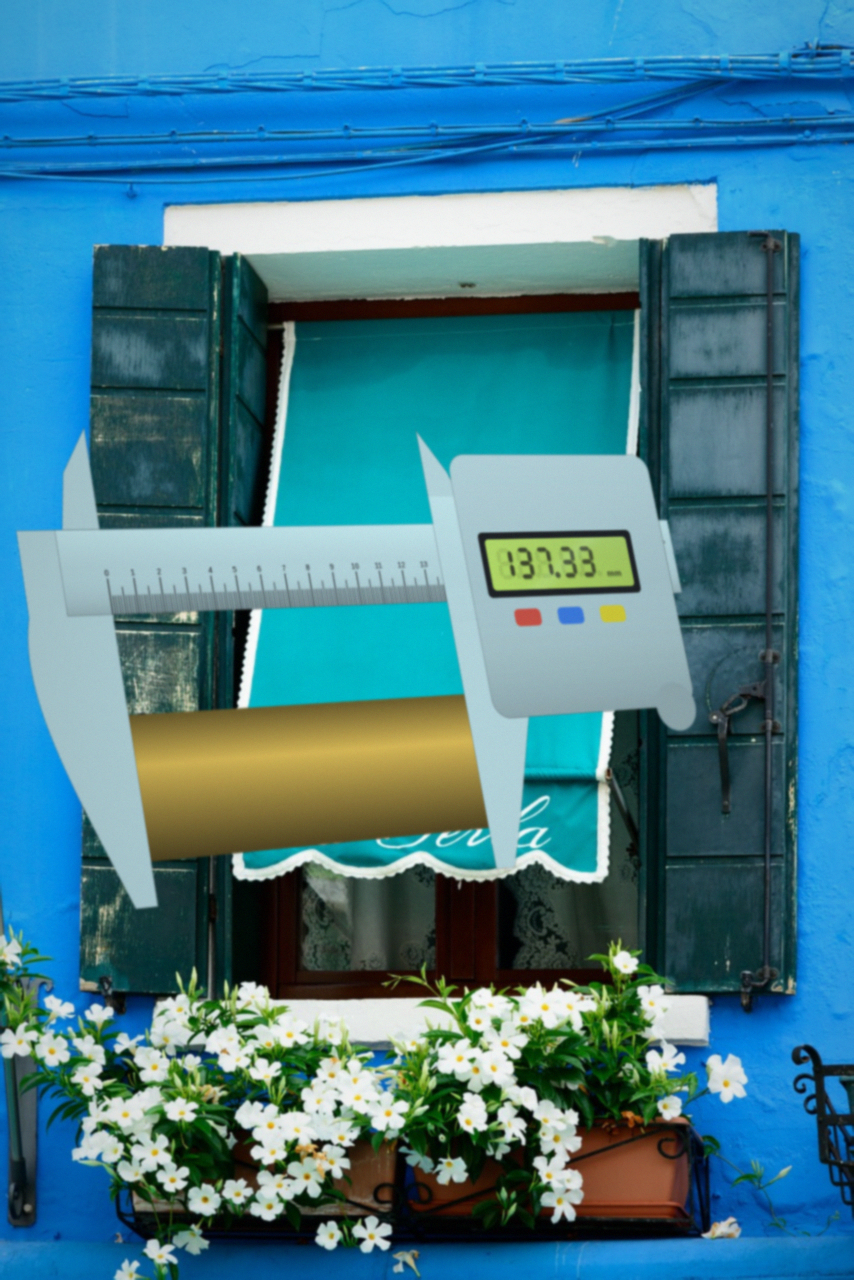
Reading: 137.33mm
